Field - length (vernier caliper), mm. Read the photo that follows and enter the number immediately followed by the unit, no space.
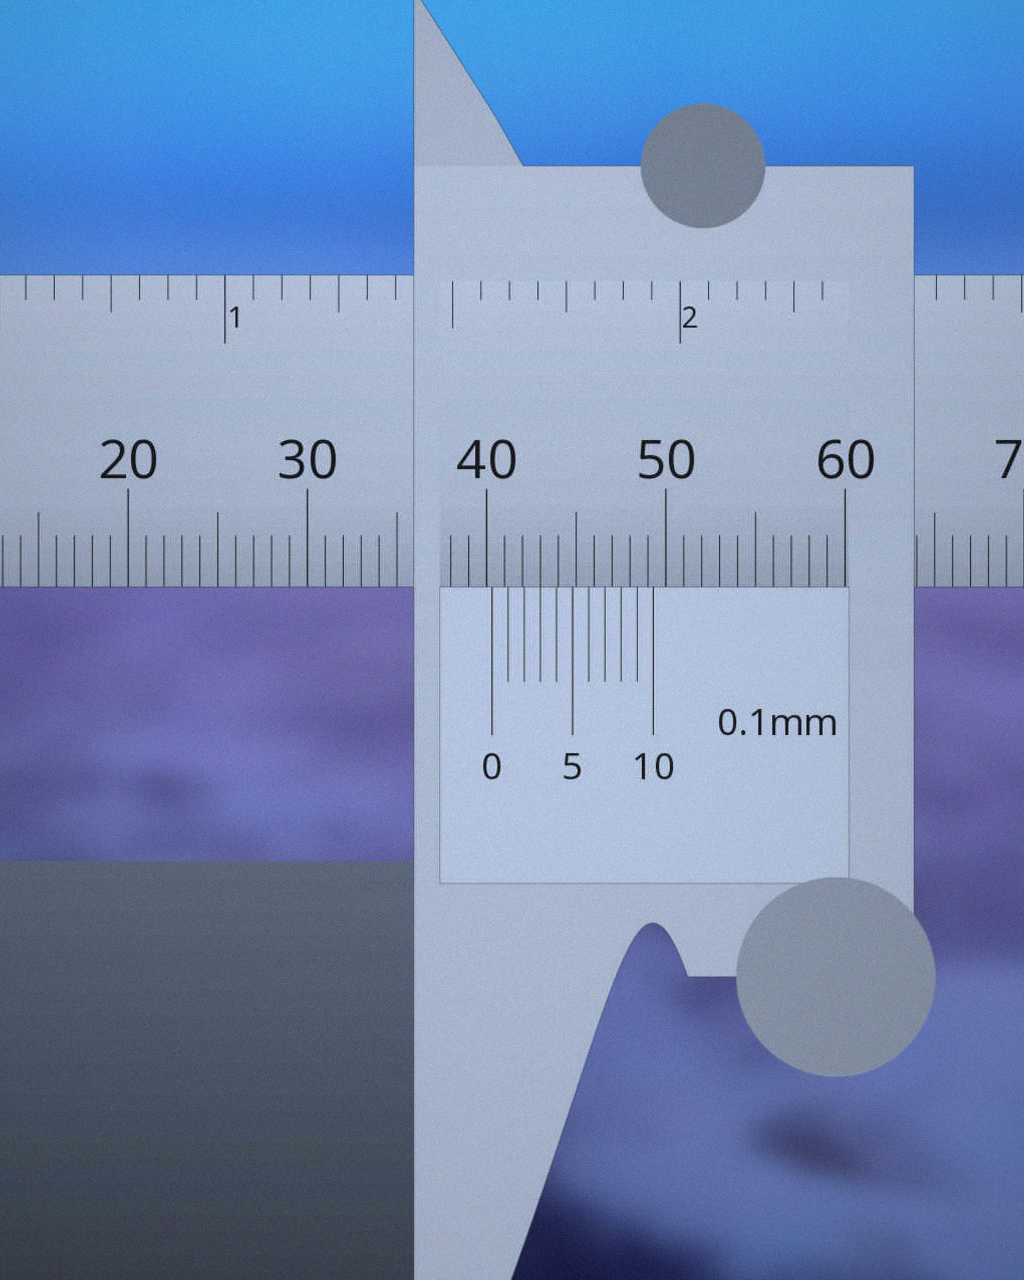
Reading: 40.3mm
